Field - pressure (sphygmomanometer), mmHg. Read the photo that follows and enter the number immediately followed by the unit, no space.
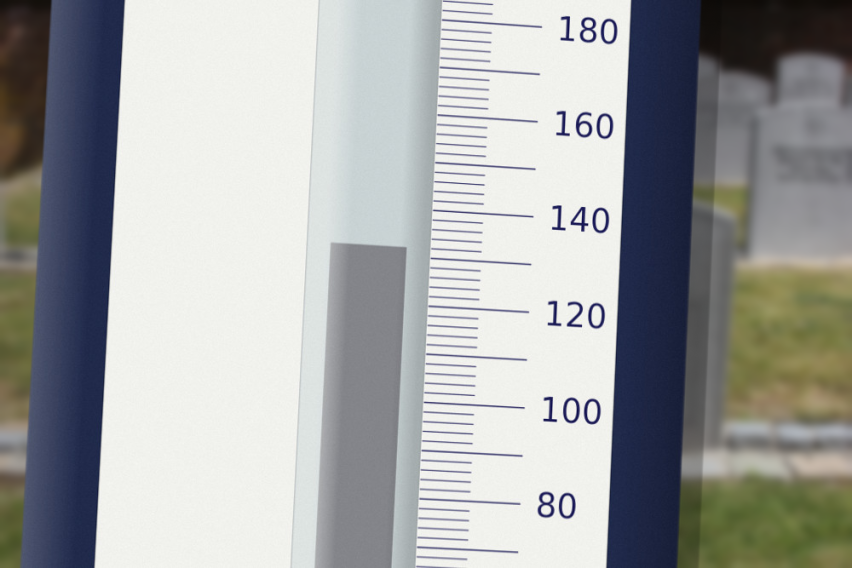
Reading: 132mmHg
